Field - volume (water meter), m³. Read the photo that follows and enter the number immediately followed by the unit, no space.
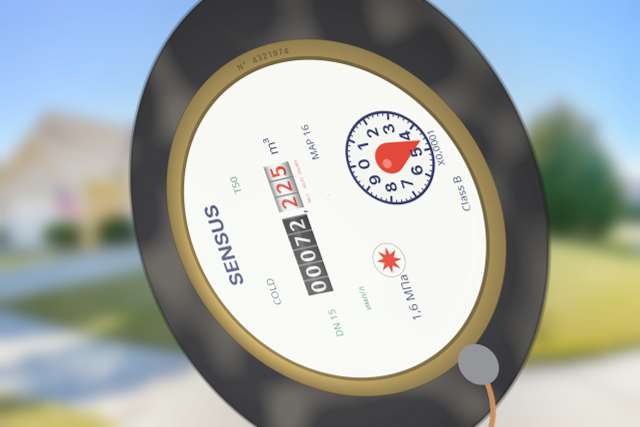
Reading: 72.2254m³
